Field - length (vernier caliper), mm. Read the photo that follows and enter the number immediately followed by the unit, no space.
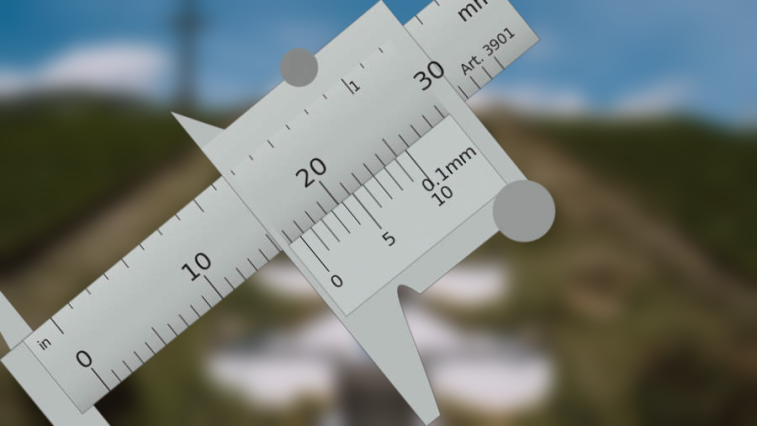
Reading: 16.7mm
